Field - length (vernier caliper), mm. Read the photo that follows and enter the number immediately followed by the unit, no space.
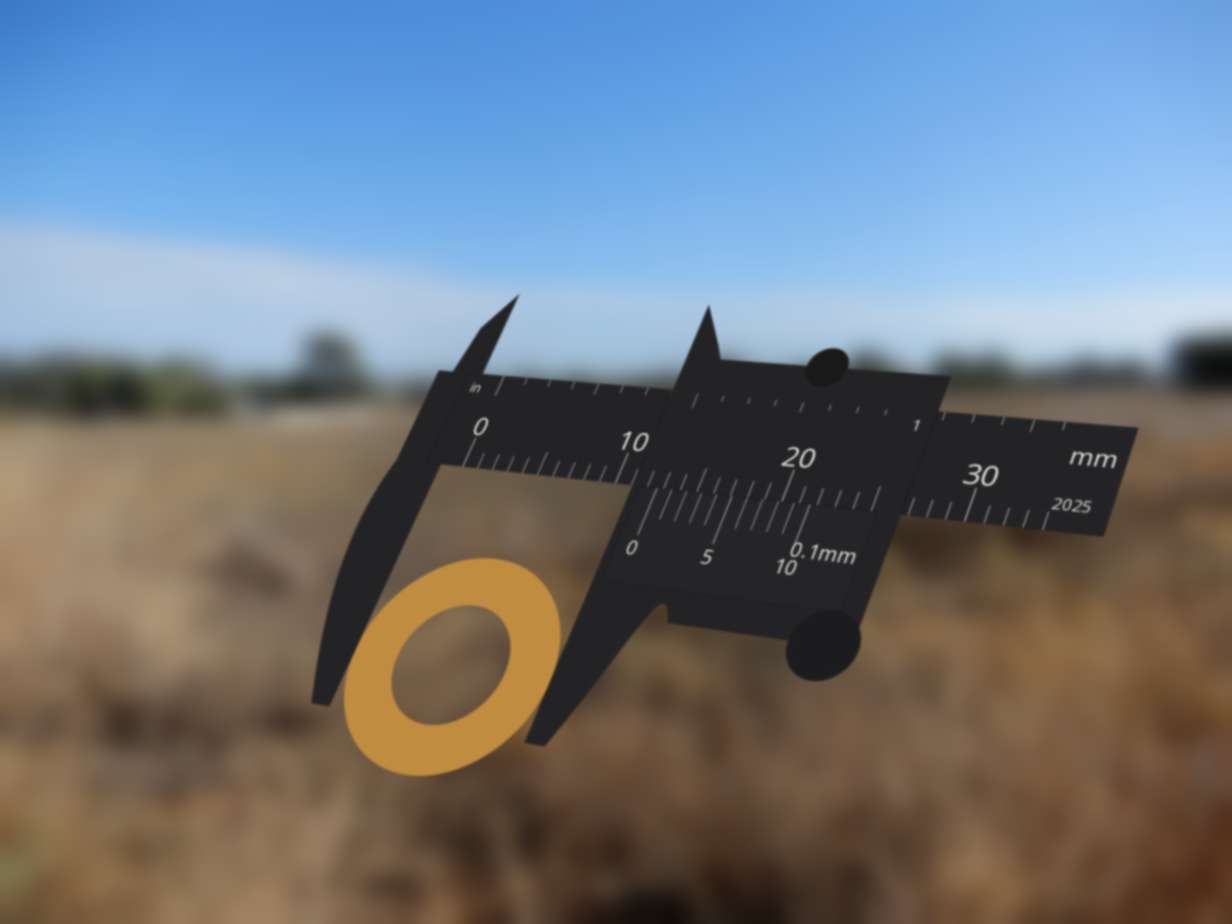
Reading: 12.6mm
